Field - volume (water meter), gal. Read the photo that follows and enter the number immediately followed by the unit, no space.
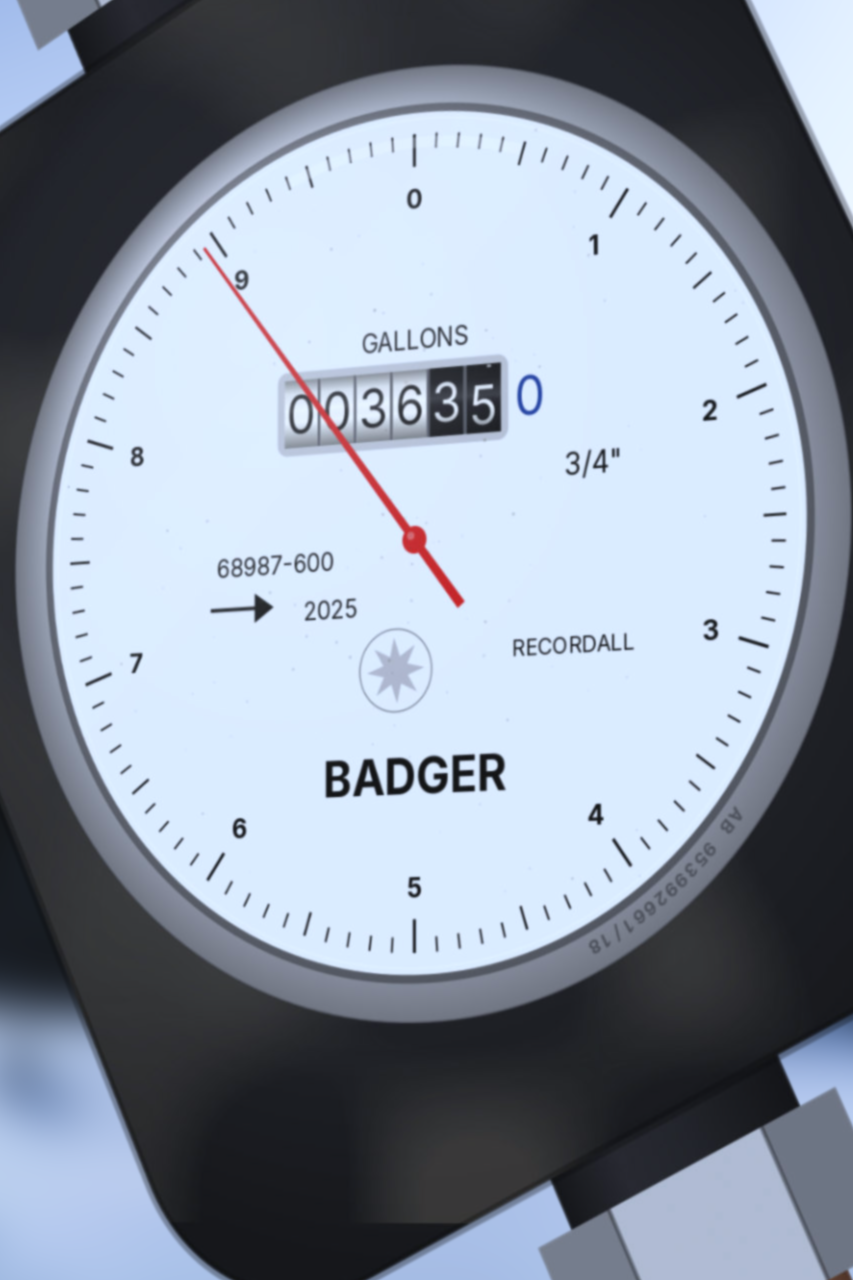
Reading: 36348.9gal
